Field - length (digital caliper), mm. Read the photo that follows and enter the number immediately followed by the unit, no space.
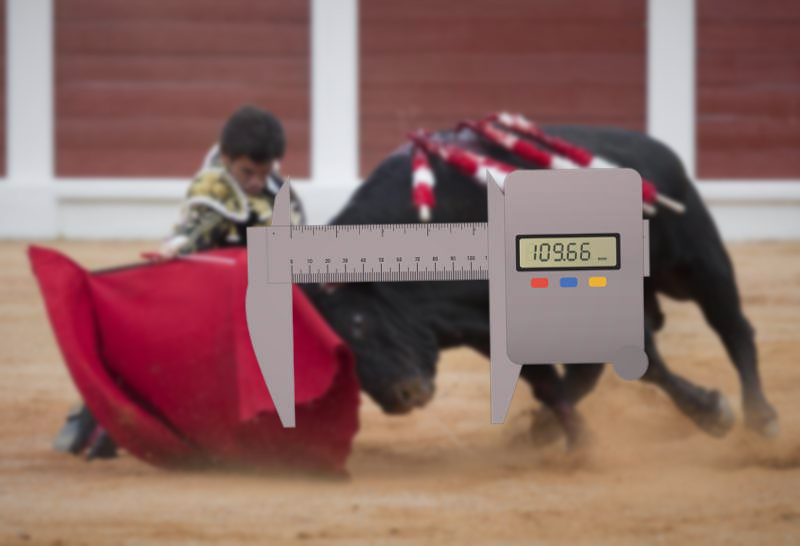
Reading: 109.66mm
